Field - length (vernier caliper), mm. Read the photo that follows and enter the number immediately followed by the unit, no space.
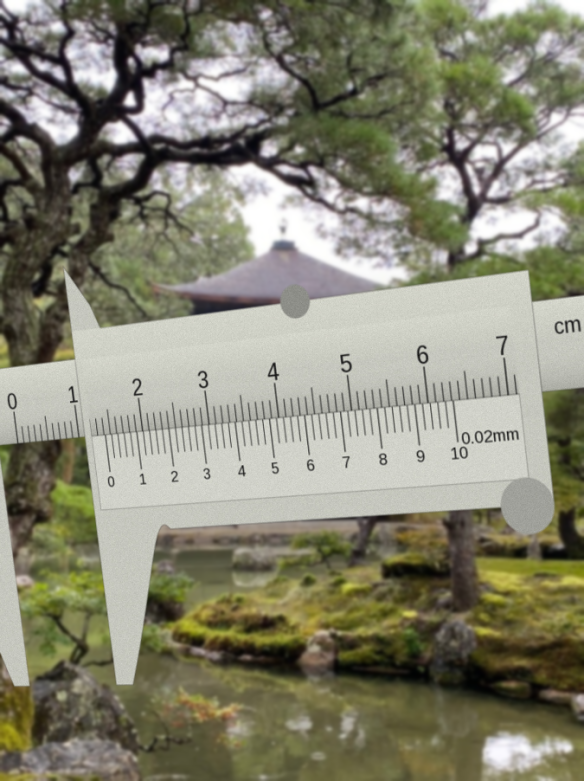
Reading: 14.2mm
